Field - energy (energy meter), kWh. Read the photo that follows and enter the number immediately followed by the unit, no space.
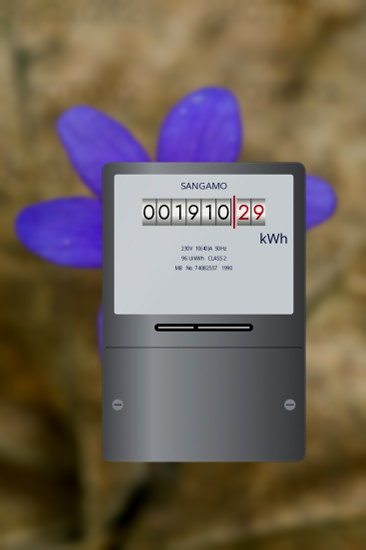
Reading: 1910.29kWh
